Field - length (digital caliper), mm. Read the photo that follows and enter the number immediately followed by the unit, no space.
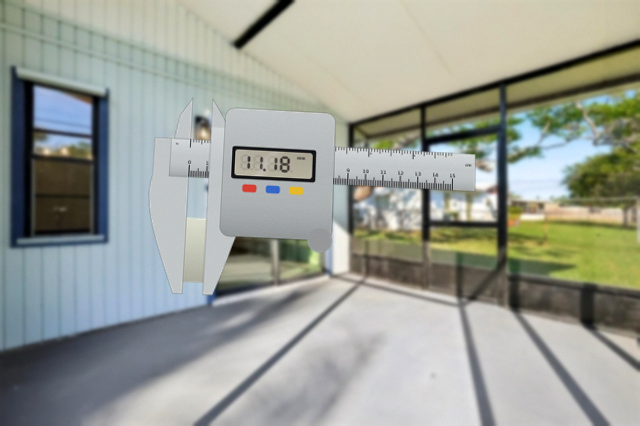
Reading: 11.18mm
